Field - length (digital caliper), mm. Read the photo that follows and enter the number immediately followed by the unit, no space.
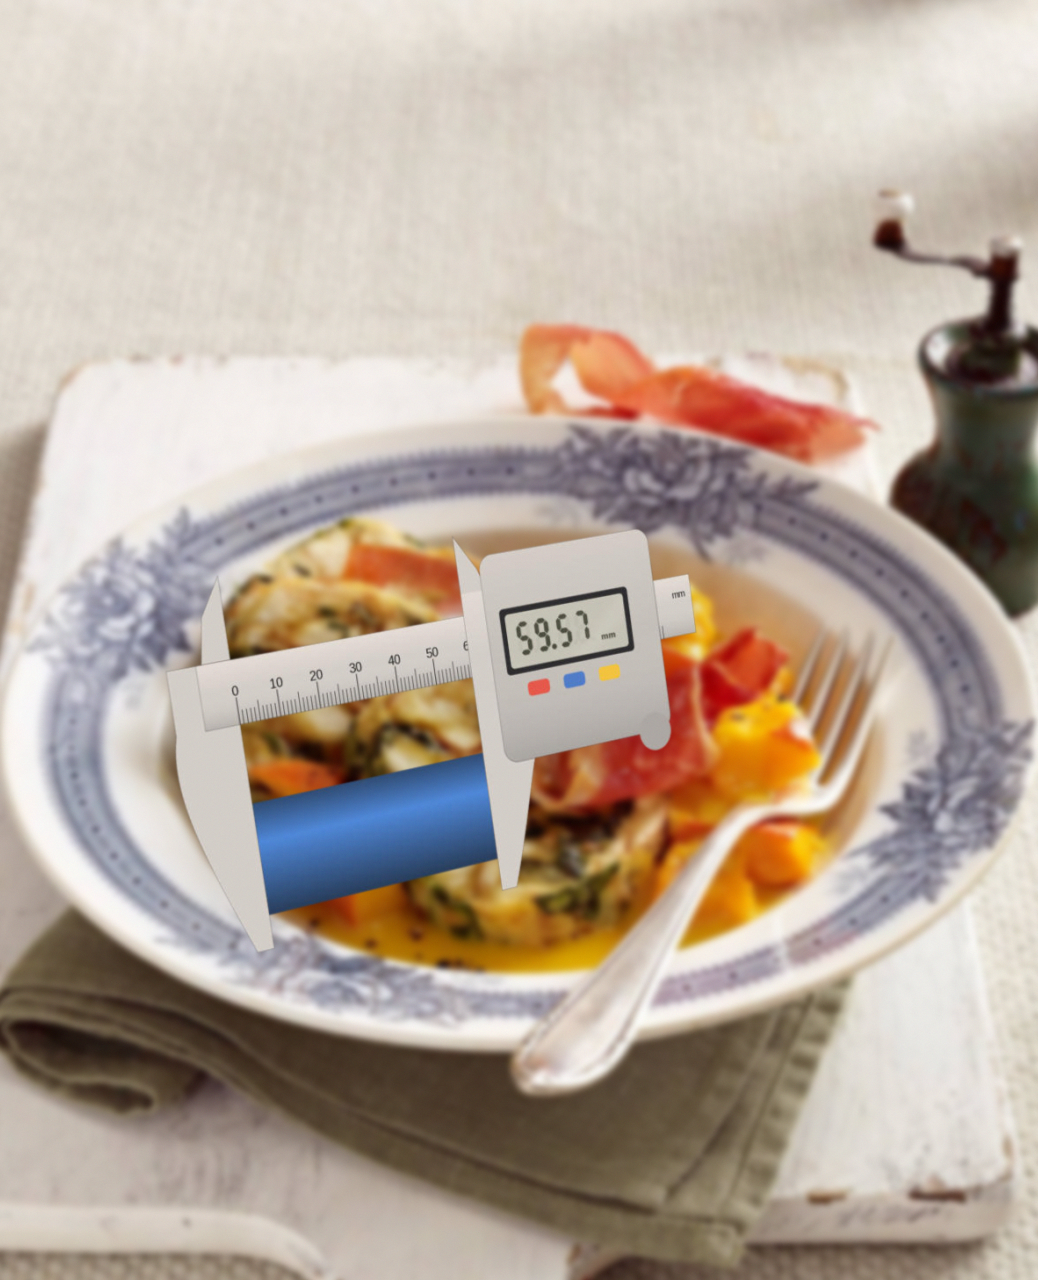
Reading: 59.57mm
